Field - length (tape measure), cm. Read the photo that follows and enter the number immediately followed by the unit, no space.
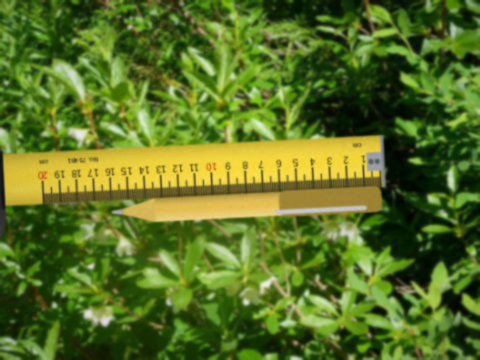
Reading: 16cm
